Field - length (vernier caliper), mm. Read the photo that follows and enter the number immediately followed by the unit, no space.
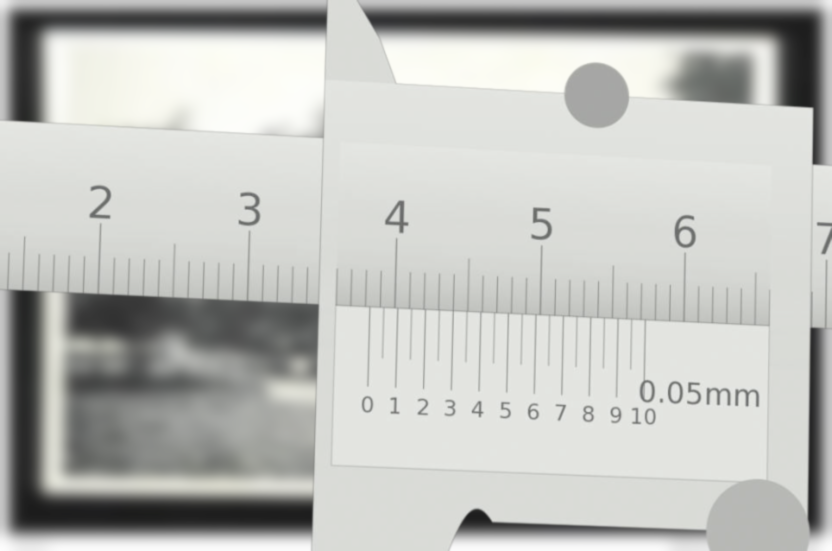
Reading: 38.3mm
